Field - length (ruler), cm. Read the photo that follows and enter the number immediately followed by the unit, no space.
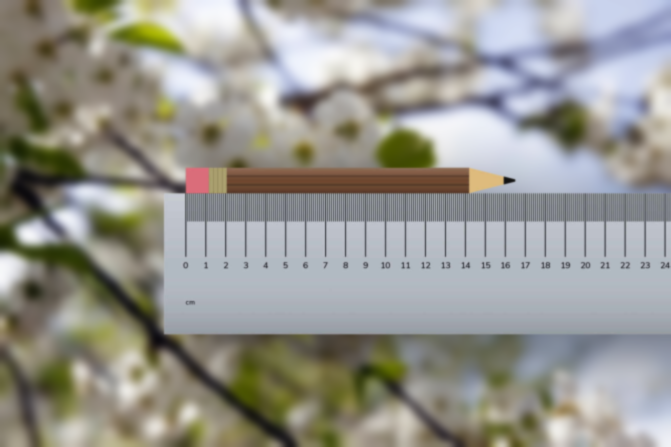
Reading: 16.5cm
